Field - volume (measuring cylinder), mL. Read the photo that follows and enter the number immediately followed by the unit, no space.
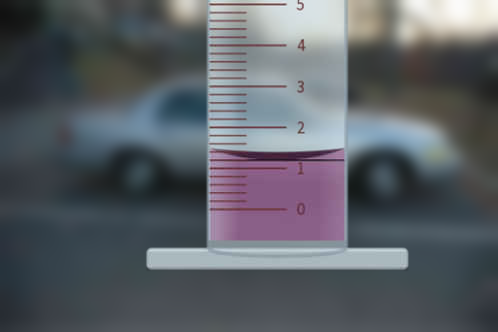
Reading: 1.2mL
